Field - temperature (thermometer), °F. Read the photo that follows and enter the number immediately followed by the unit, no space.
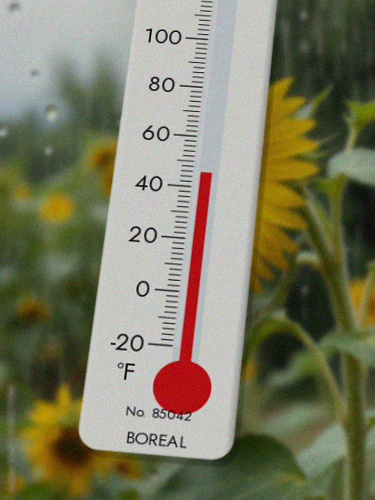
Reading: 46°F
